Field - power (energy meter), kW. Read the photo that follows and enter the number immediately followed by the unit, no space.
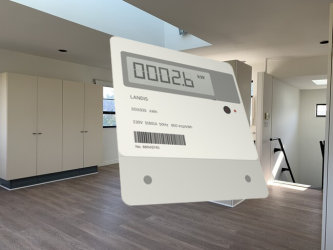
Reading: 2.6kW
